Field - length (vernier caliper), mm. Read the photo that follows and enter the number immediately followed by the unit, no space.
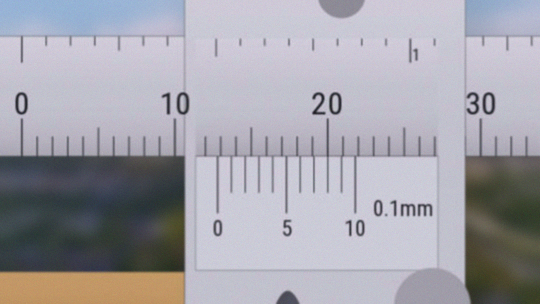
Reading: 12.8mm
